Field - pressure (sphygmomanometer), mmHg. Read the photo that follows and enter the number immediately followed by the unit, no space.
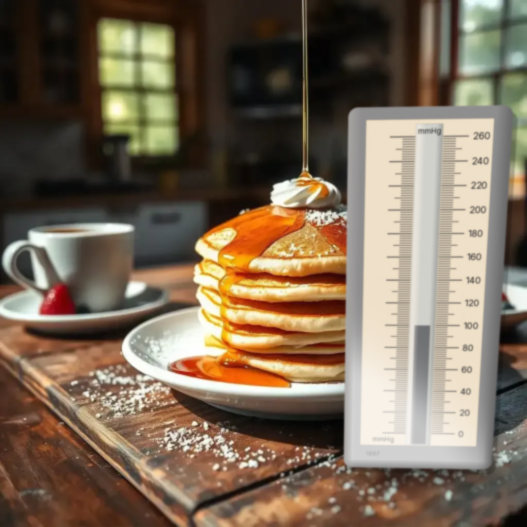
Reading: 100mmHg
